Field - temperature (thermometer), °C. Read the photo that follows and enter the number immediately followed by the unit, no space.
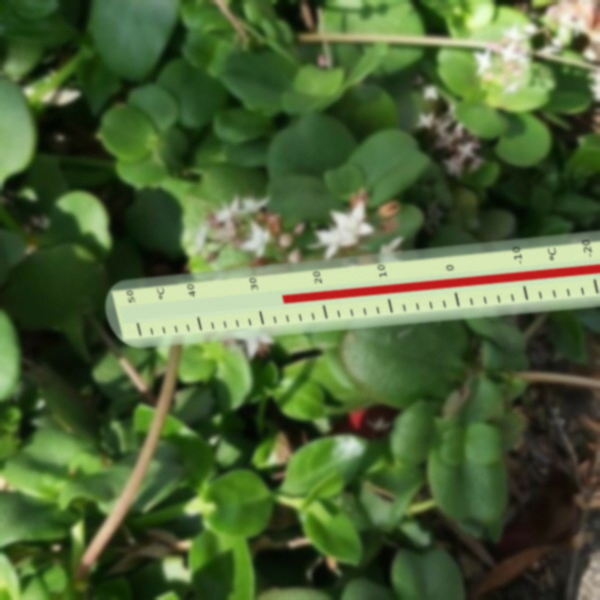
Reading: 26°C
